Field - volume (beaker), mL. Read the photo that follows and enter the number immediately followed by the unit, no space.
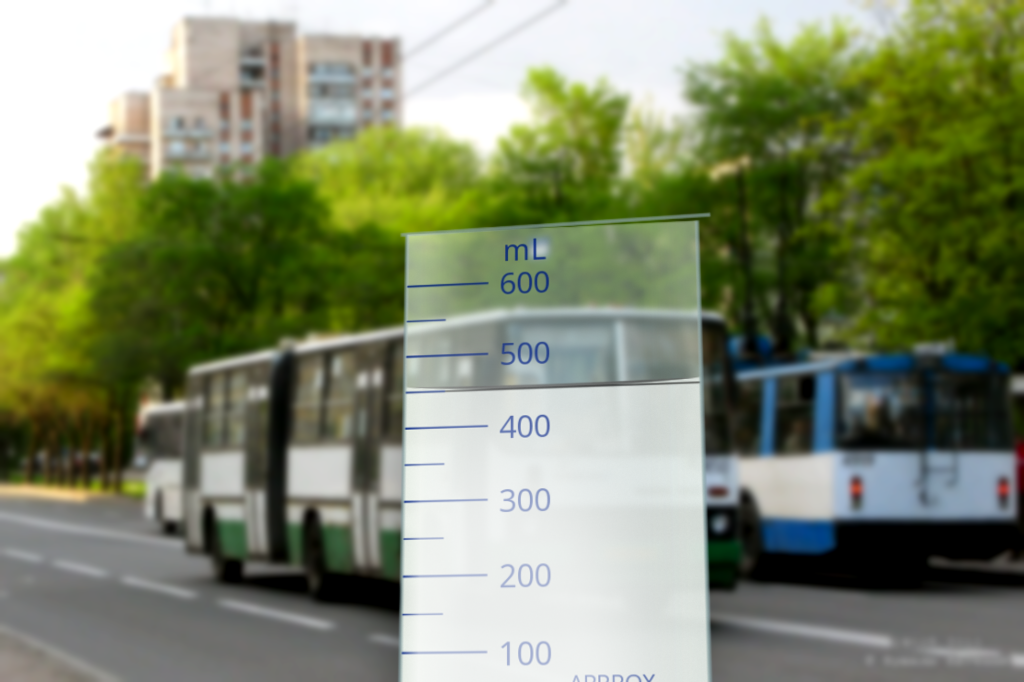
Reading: 450mL
